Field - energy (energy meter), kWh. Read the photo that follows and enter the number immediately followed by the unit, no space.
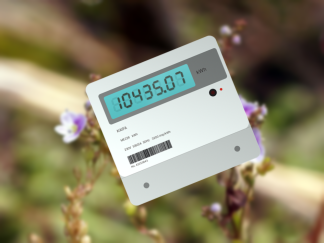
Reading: 10435.07kWh
